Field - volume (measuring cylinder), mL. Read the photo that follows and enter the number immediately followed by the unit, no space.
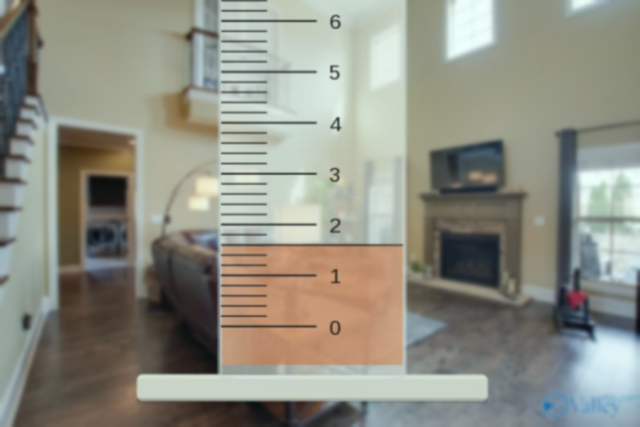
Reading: 1.6mL
